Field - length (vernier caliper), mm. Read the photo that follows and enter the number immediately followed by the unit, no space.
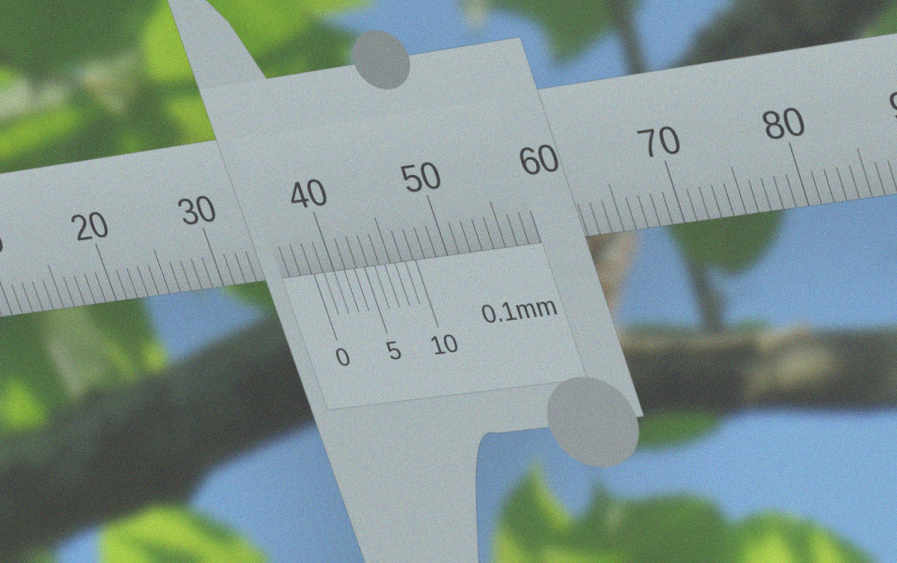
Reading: 38.2mm
